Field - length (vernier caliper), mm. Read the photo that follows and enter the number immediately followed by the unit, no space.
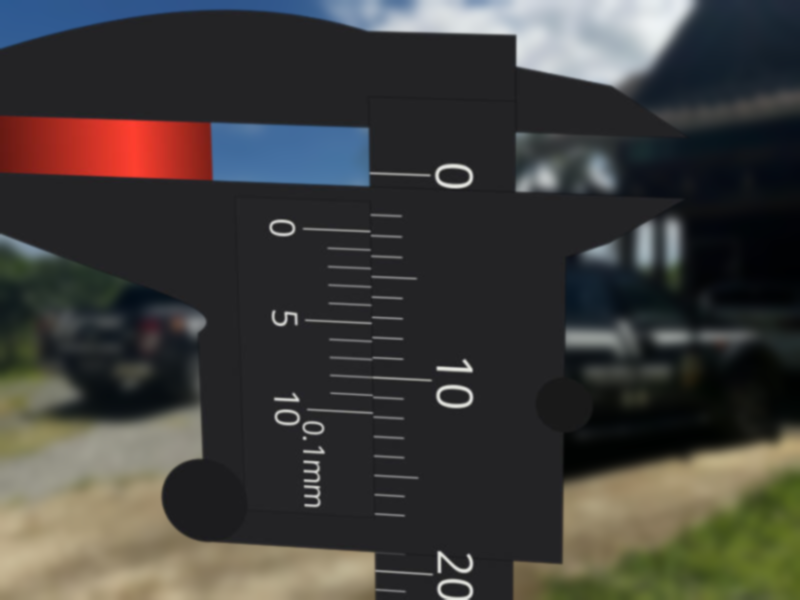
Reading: 2.8mm
